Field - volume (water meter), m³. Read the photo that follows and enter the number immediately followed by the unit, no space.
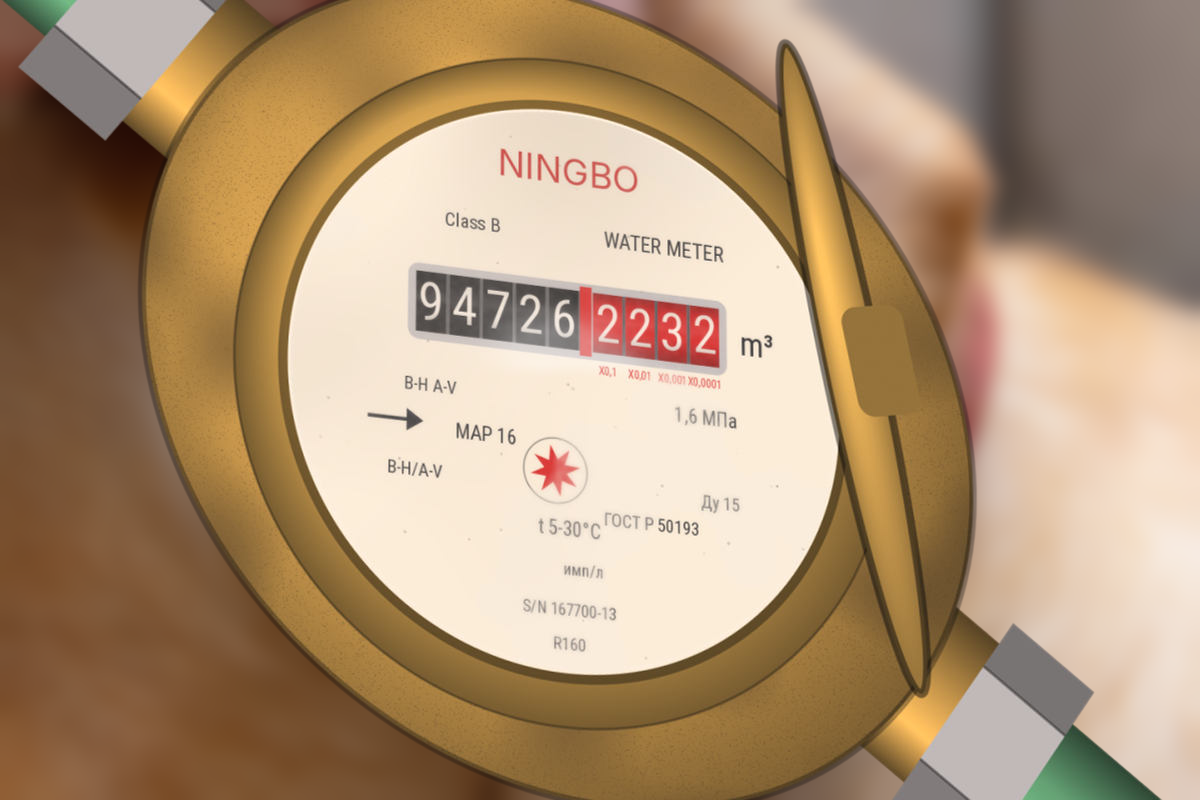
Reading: 94726.2232m³
